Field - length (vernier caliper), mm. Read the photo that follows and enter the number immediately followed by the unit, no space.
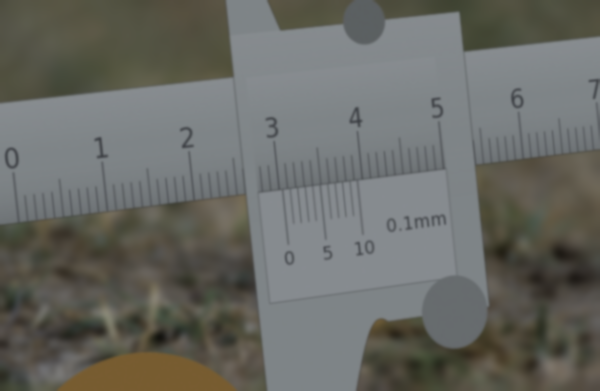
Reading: 30.4mm
